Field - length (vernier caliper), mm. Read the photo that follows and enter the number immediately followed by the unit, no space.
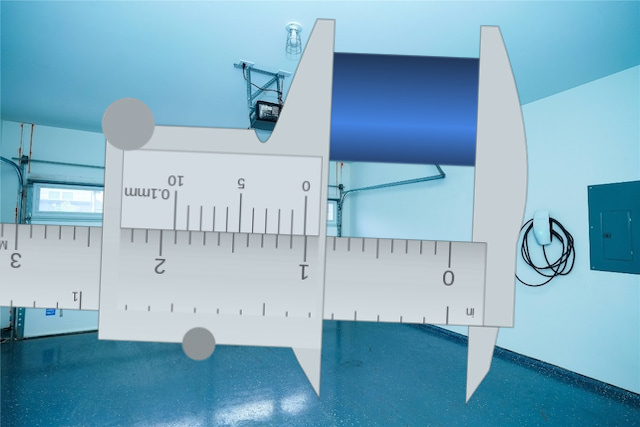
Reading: 10.1mm
